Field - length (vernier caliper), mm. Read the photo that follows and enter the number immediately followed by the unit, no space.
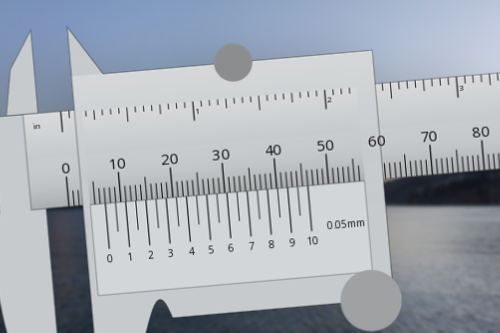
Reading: 7.0mm
